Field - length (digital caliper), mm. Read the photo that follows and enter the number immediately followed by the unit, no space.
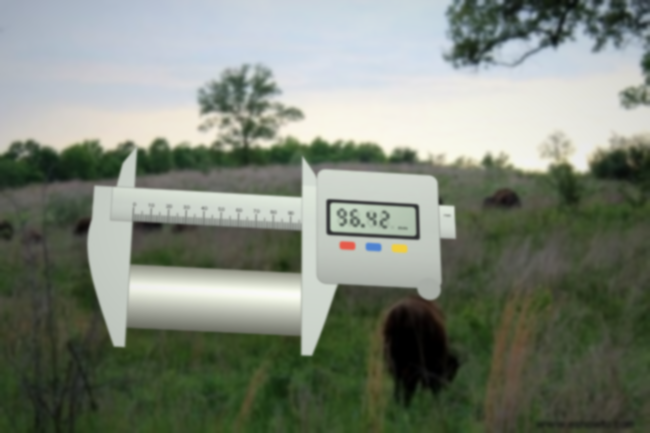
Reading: 96.42mm
